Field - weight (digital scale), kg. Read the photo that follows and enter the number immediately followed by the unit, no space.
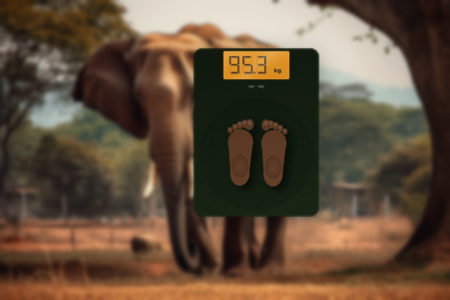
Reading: 95.3kg
